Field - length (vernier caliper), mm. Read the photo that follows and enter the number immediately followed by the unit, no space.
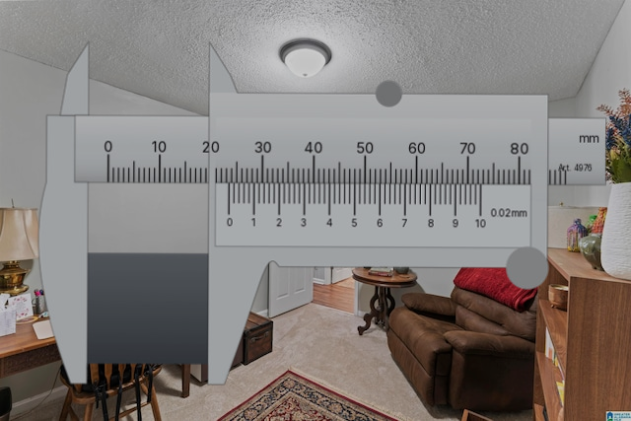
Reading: 23.5mm
